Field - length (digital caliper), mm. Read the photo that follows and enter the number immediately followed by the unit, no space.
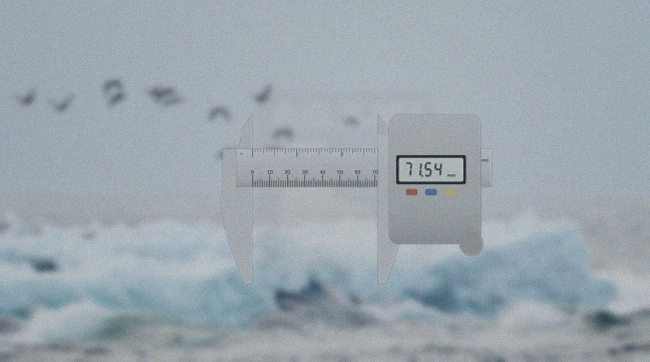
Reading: 71.54mm
